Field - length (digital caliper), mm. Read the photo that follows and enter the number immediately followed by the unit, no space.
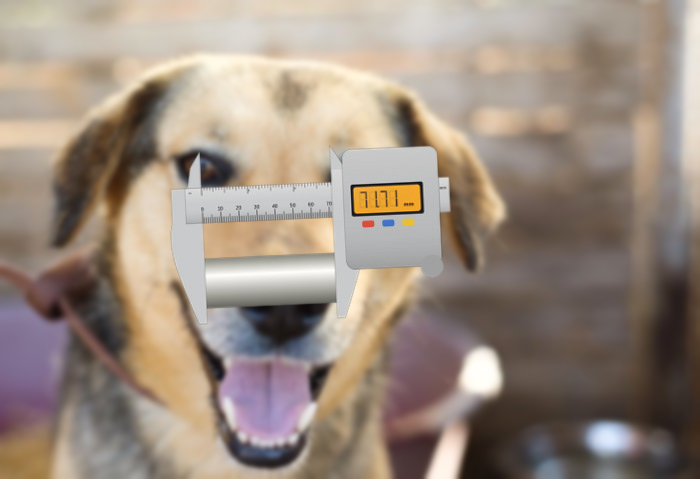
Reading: 71.71mm
